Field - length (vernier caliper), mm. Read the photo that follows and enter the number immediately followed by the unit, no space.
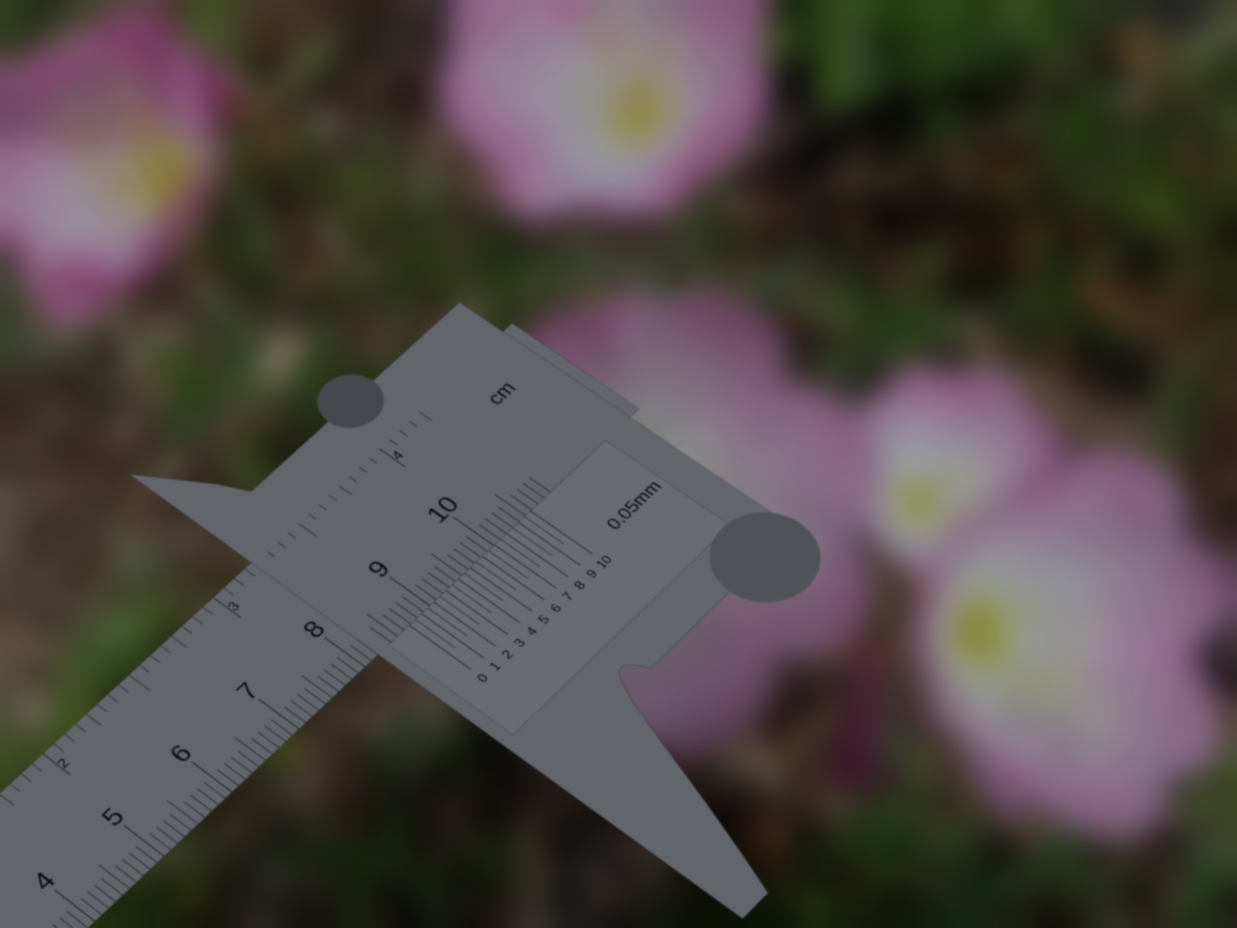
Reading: 86.8mm
